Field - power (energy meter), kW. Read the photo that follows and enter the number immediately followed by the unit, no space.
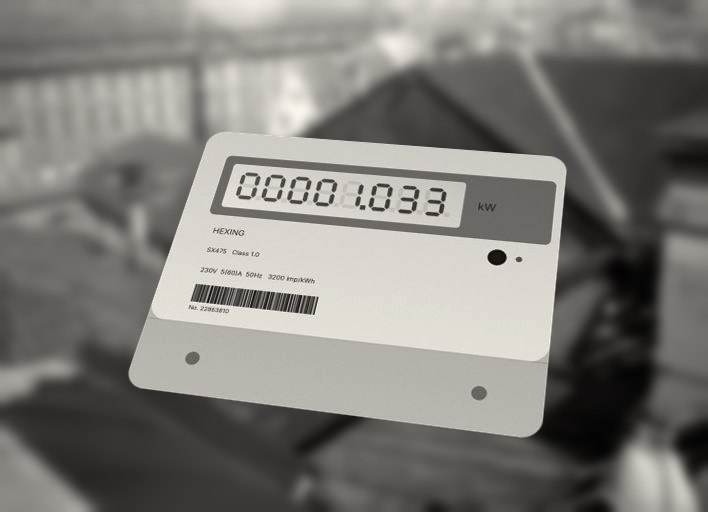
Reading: 1.033kW
